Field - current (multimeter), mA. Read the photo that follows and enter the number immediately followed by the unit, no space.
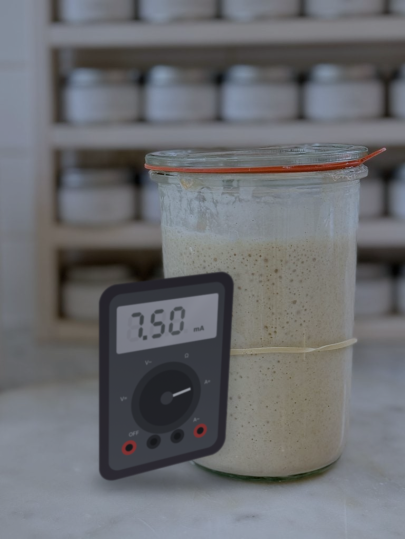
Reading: 7.50mA
